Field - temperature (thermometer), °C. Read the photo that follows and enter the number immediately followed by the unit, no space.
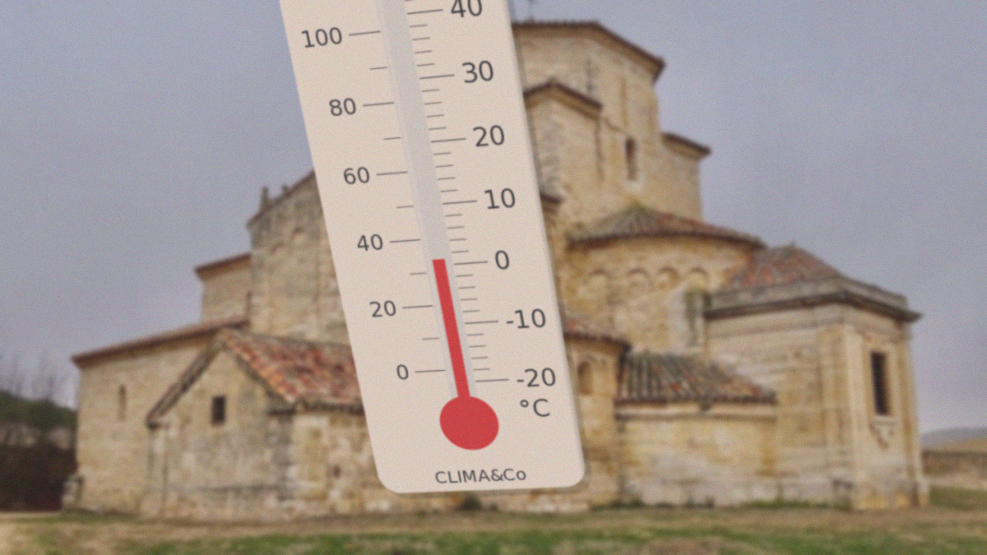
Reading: 1°C
